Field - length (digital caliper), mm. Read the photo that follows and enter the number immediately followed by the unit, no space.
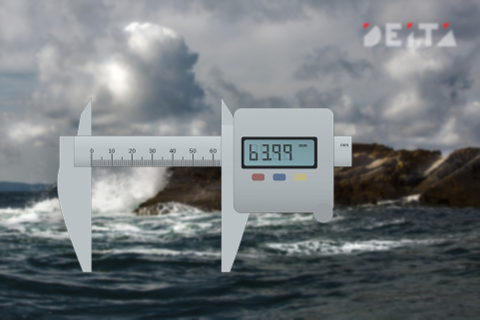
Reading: 63.99mm
